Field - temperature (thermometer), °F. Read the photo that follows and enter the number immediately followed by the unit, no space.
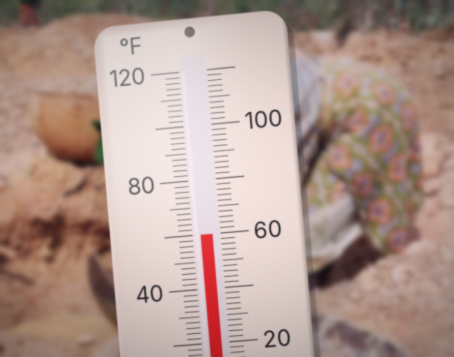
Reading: 60°F
